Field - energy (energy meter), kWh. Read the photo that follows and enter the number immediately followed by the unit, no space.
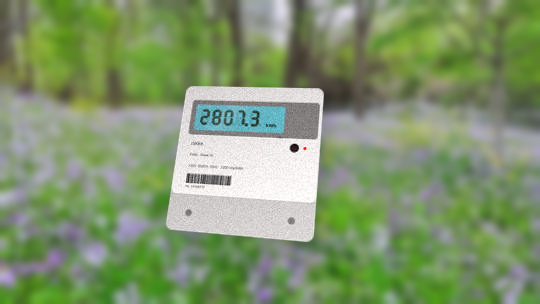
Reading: 2807.3kWh
